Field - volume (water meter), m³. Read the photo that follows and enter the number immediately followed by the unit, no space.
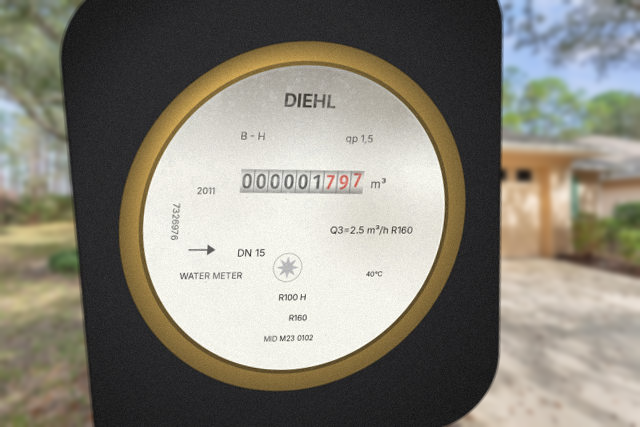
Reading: 1.797m³
